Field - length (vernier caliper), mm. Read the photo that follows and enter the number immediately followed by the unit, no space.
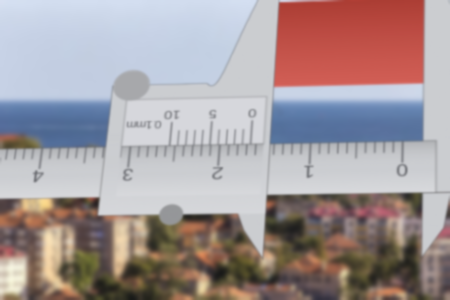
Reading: 16.6mm
